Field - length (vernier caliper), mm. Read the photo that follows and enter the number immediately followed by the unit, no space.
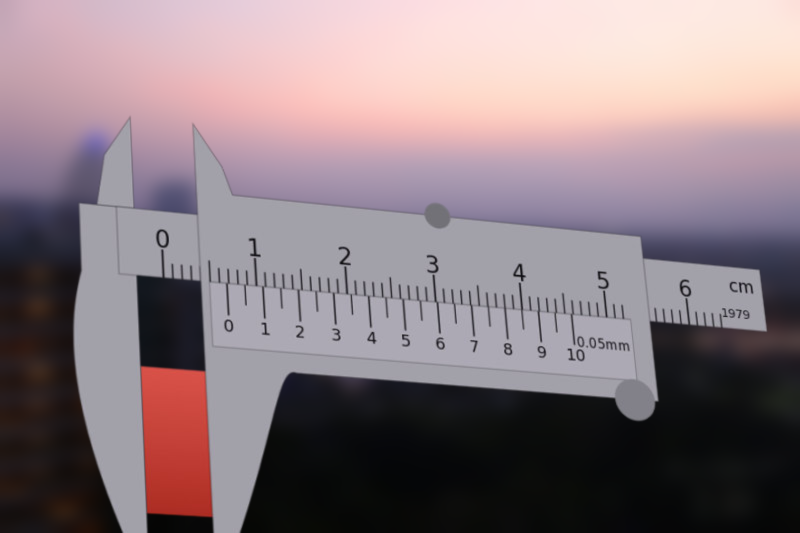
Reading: 6.8mm
